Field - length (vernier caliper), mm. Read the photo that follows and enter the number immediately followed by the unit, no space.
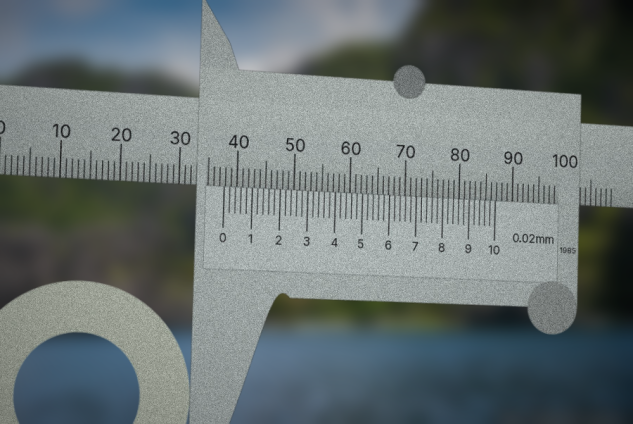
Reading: 37.8mm
